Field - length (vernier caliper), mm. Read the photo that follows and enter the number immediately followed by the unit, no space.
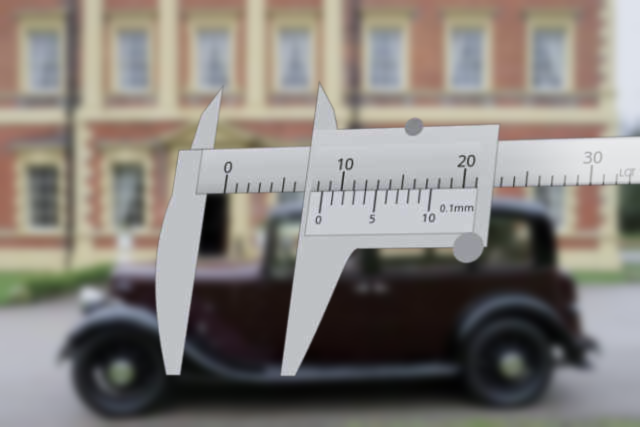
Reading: 8.4mm
